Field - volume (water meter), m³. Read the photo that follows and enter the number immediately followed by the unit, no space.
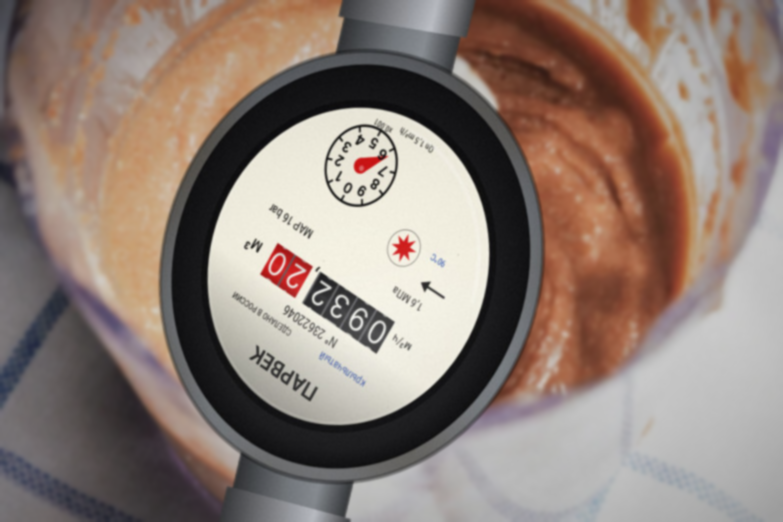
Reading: 932.206m³
